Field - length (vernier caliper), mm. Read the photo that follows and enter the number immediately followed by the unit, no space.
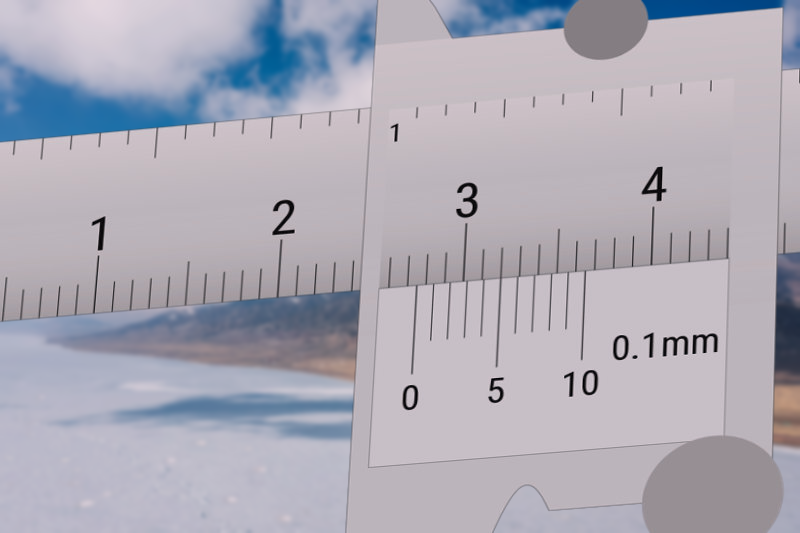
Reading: 27.5mm
